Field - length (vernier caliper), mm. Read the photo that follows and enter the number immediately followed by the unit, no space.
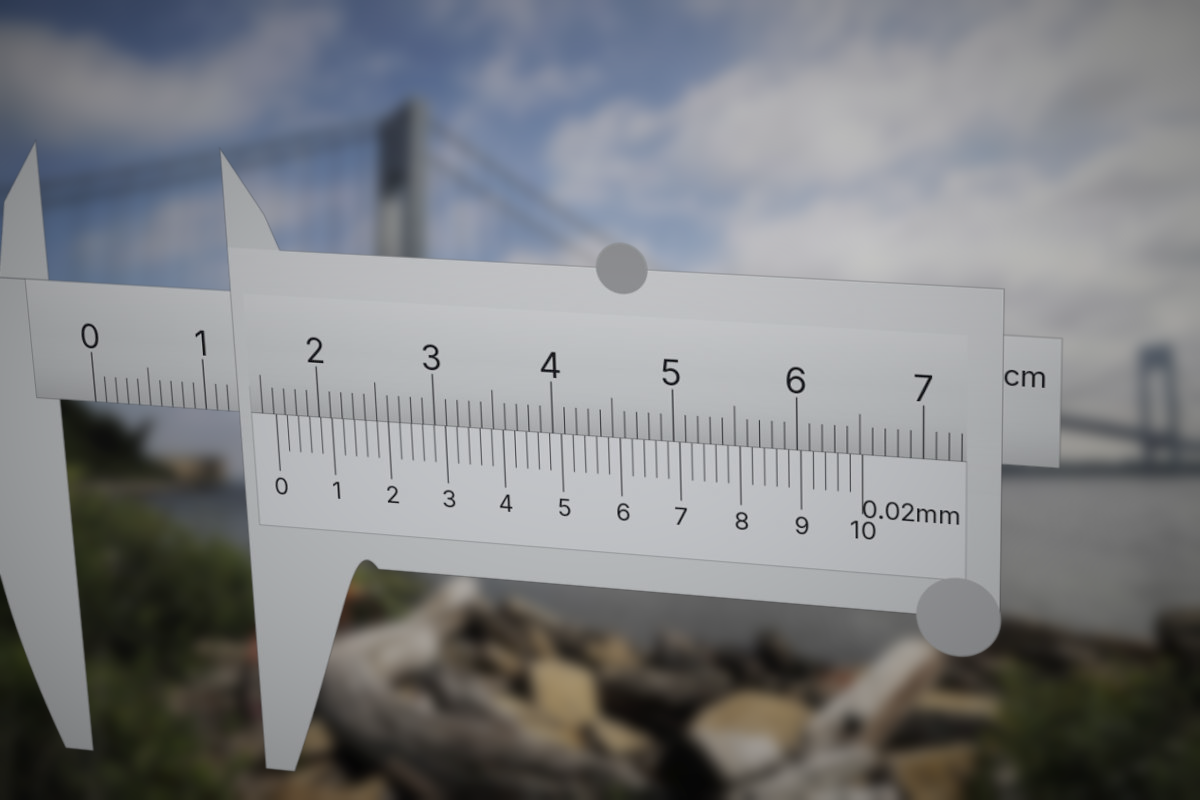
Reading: 16.2mm
